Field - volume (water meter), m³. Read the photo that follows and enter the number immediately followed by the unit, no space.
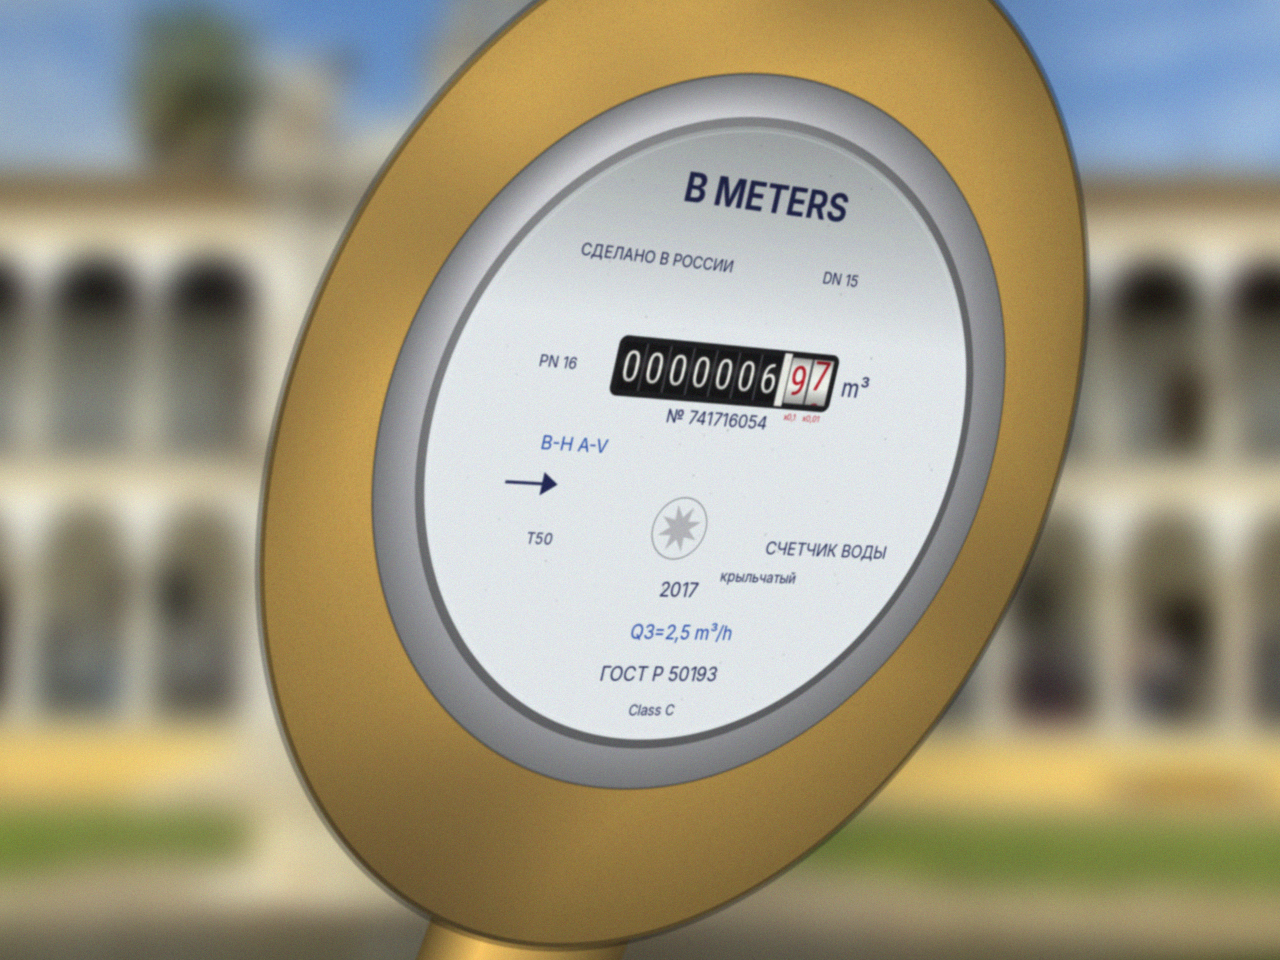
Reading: 6.97m³
